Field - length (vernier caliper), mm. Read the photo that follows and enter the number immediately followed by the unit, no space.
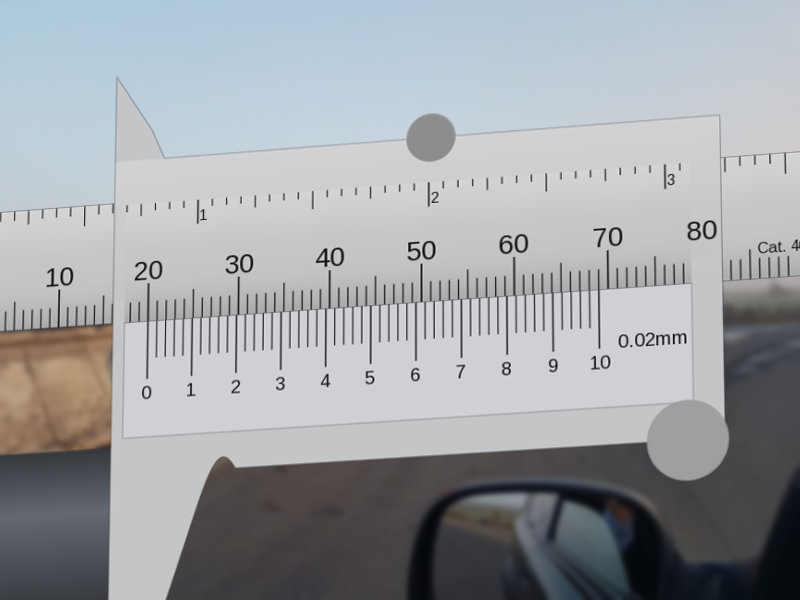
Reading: 20.0mm
